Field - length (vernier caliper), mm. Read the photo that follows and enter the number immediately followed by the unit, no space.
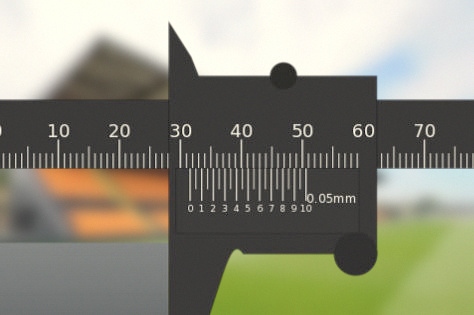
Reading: 31.6mm
